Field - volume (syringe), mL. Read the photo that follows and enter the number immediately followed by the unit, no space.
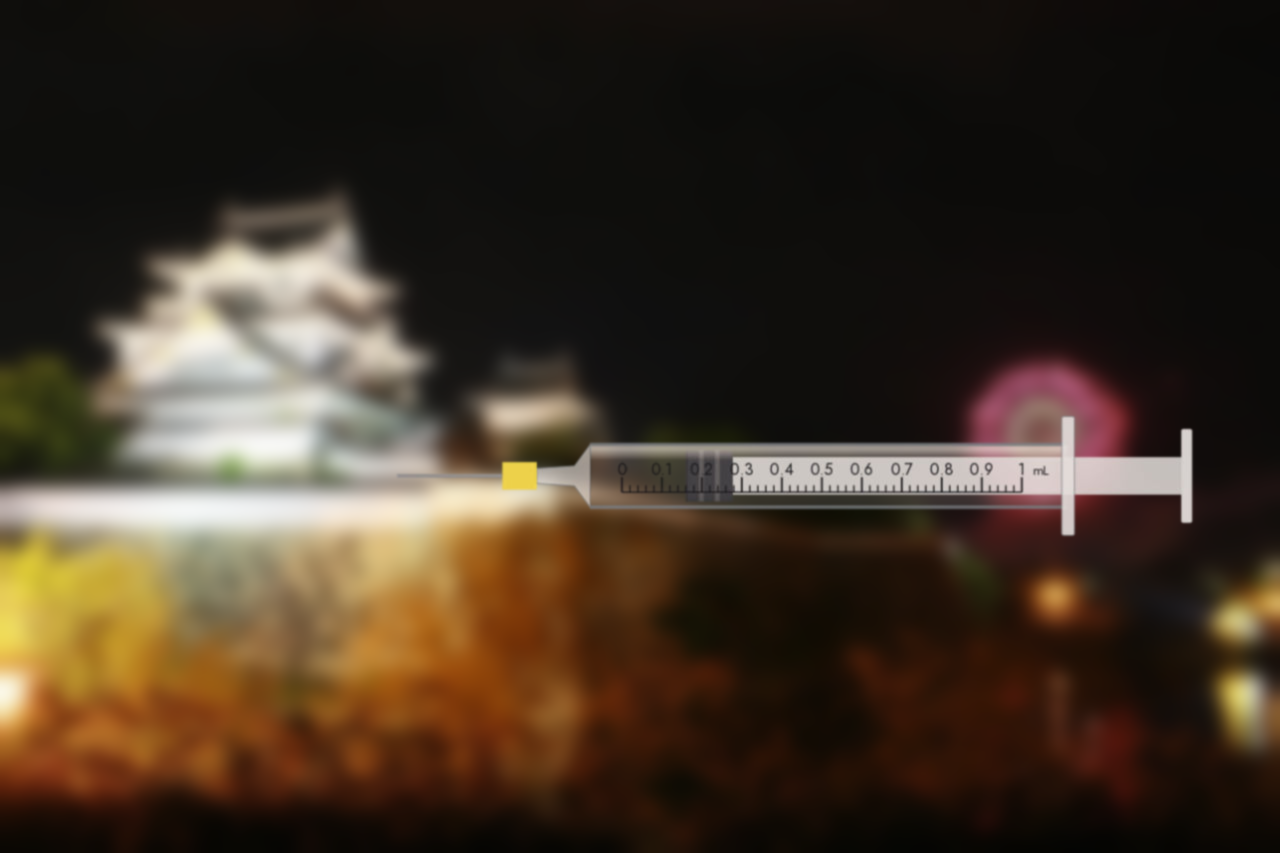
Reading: 0.16mL
